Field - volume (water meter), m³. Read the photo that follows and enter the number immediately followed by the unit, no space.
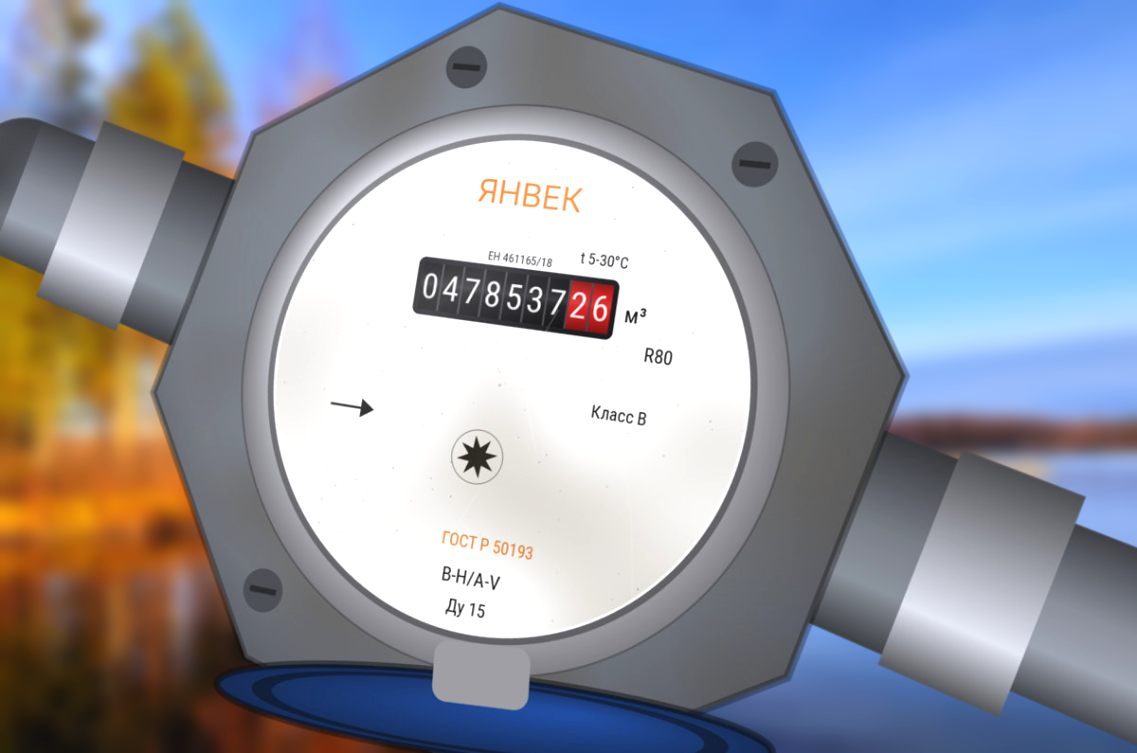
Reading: 478537.26m³
